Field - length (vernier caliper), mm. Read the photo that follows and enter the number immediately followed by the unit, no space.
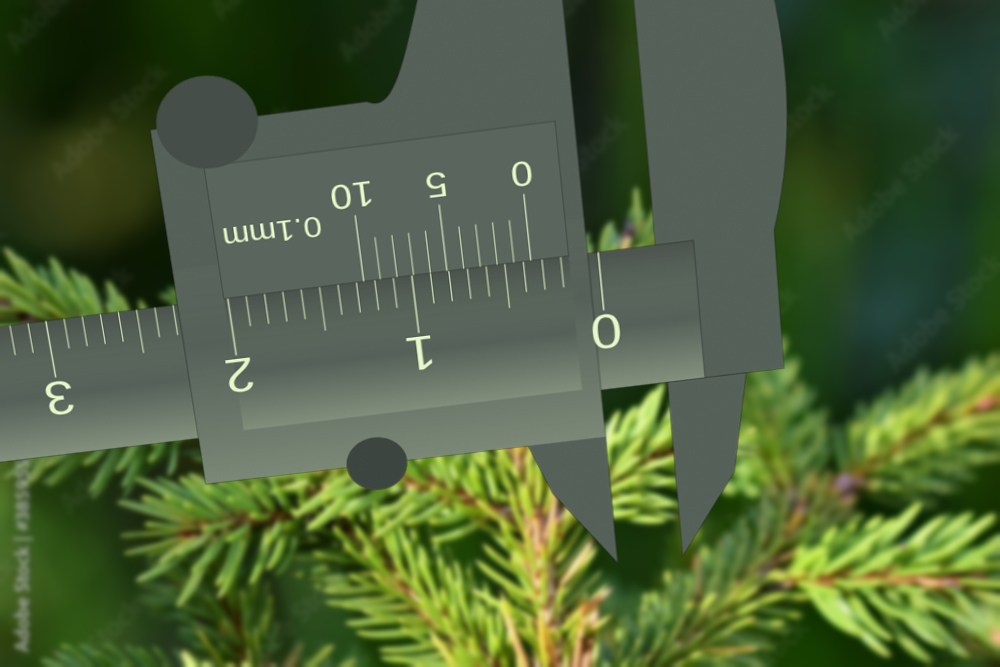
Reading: 3.6mm
